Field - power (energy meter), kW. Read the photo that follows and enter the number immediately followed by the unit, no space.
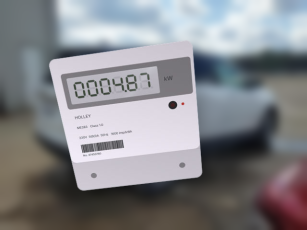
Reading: 4.87kW
